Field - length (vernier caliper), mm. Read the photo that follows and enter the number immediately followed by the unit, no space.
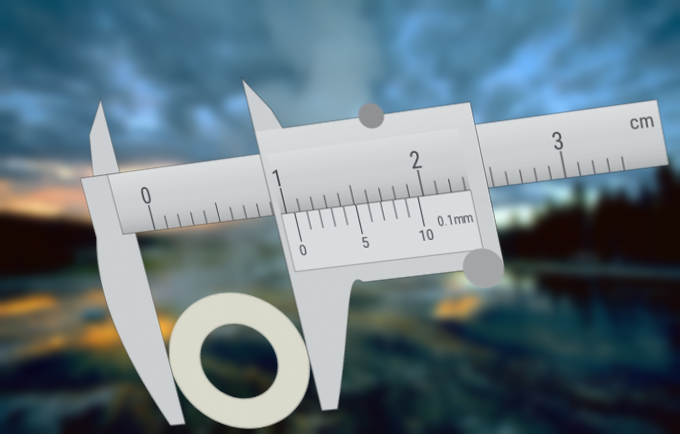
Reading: 10.6mm
